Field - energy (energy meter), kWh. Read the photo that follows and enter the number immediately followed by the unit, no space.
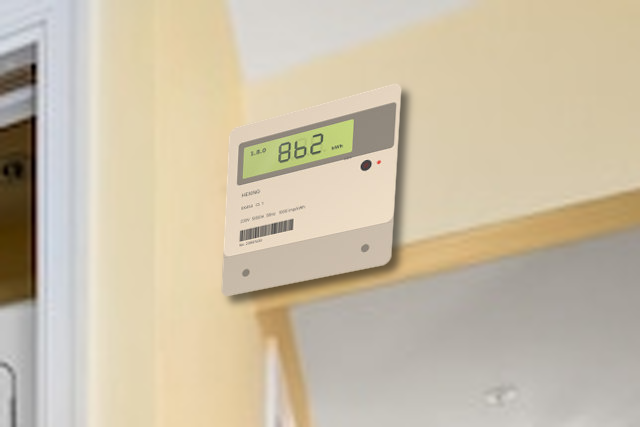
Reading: 862kWh
